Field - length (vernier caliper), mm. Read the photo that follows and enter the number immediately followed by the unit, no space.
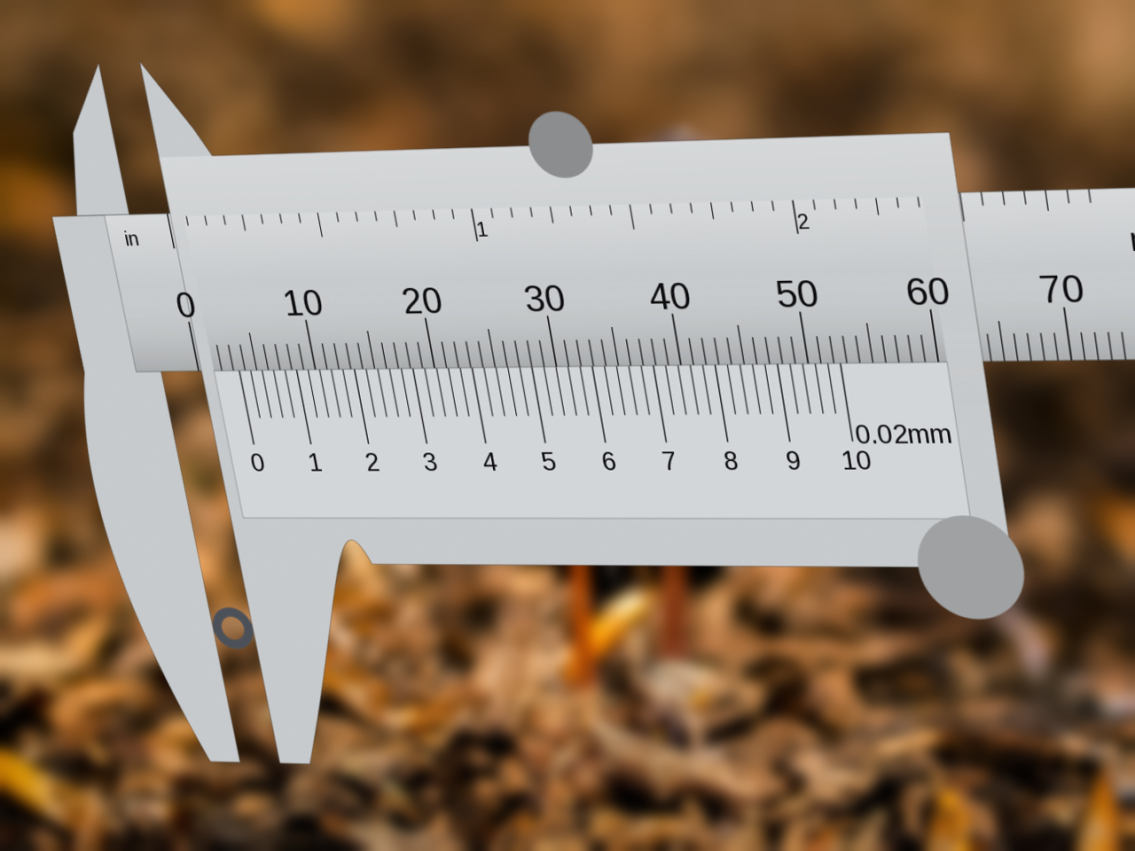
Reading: 3.5mm
